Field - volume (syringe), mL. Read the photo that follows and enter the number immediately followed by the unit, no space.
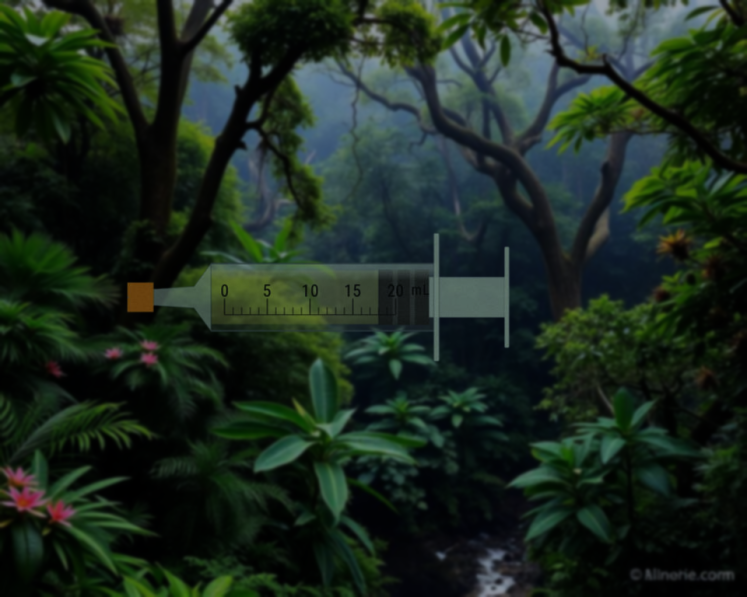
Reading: 18mL
